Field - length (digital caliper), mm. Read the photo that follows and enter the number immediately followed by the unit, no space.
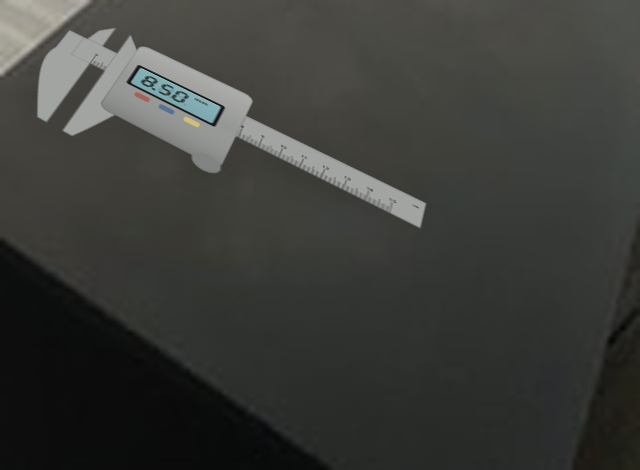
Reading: 8.50mm
